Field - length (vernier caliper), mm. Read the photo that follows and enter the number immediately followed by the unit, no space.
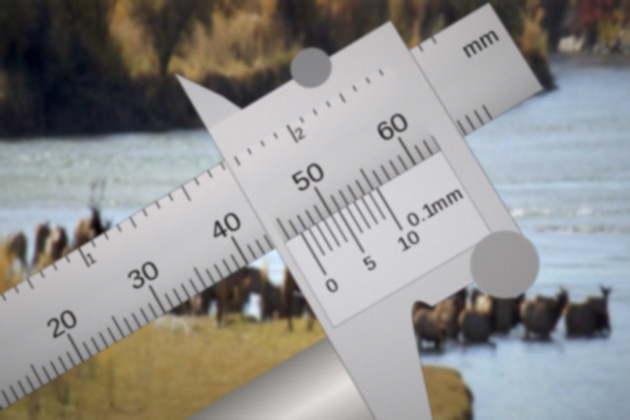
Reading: 46.4mm
